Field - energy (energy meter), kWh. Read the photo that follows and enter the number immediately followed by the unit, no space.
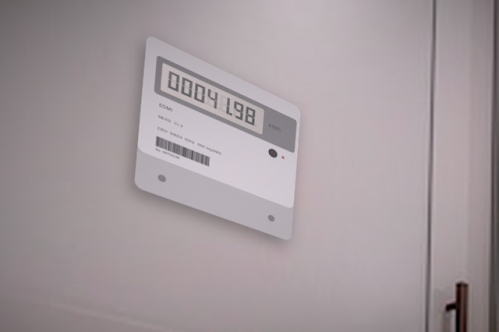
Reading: 41.98kWh
